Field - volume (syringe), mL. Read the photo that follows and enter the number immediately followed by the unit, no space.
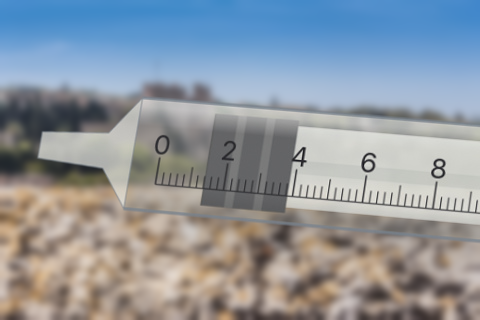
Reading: 1.4mL
